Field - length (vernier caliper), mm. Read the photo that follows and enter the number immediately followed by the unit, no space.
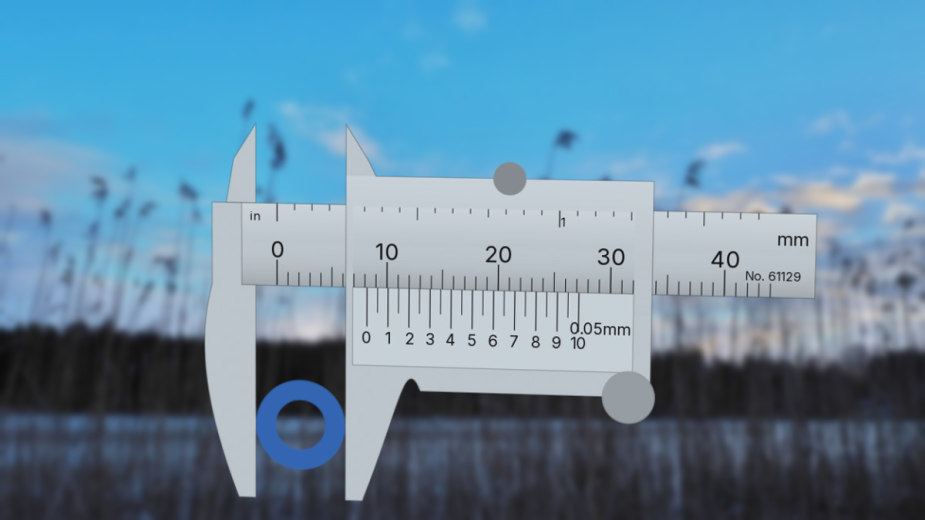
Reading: 8.2mm
